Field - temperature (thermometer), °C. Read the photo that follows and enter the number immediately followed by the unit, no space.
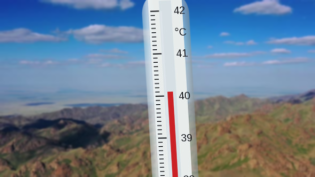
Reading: 40.1°C
